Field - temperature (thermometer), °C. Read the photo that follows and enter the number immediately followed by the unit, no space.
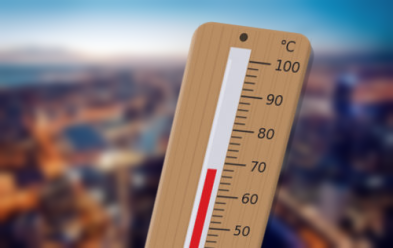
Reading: 68°C
